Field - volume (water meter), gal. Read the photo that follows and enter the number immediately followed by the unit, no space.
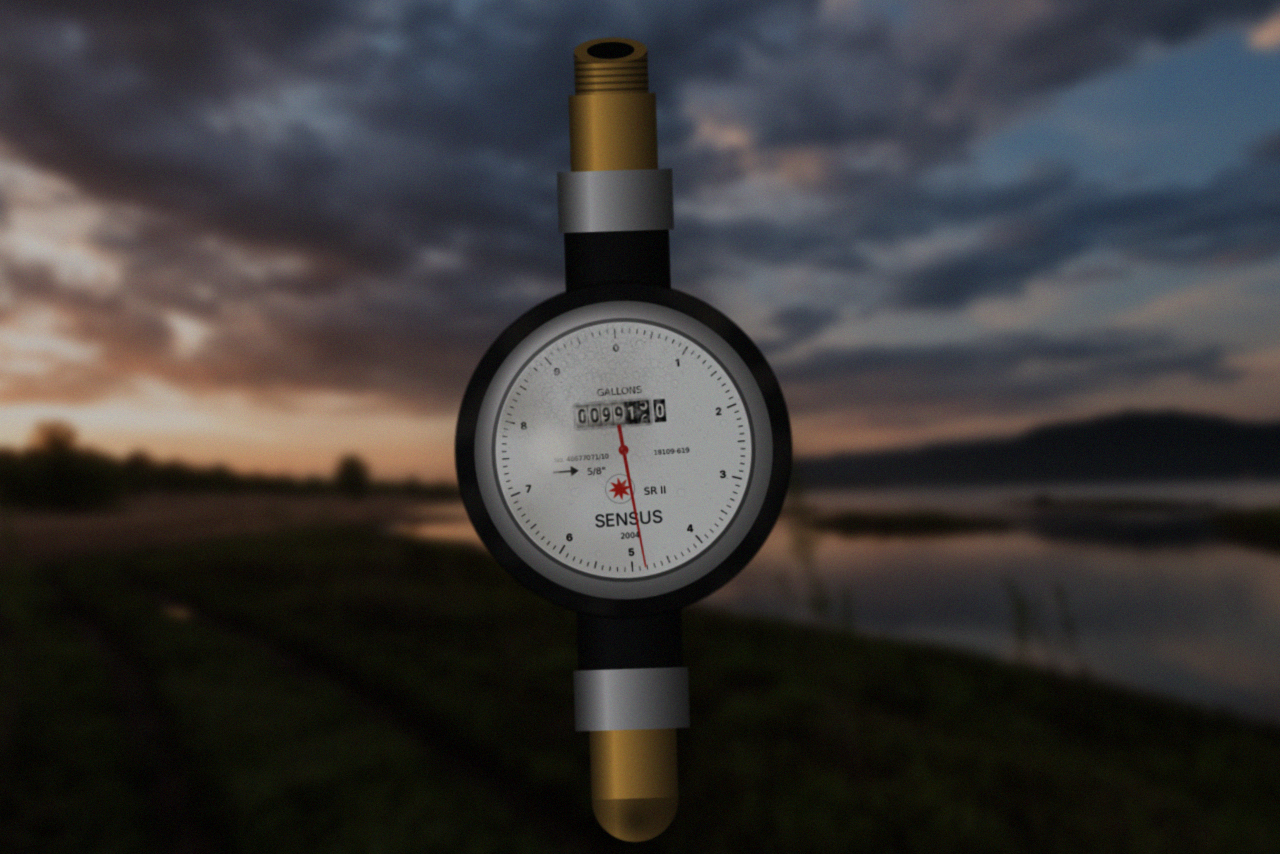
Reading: 99154.8gal
